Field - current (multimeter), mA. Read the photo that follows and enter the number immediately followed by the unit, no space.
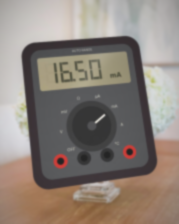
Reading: 16.50mA
